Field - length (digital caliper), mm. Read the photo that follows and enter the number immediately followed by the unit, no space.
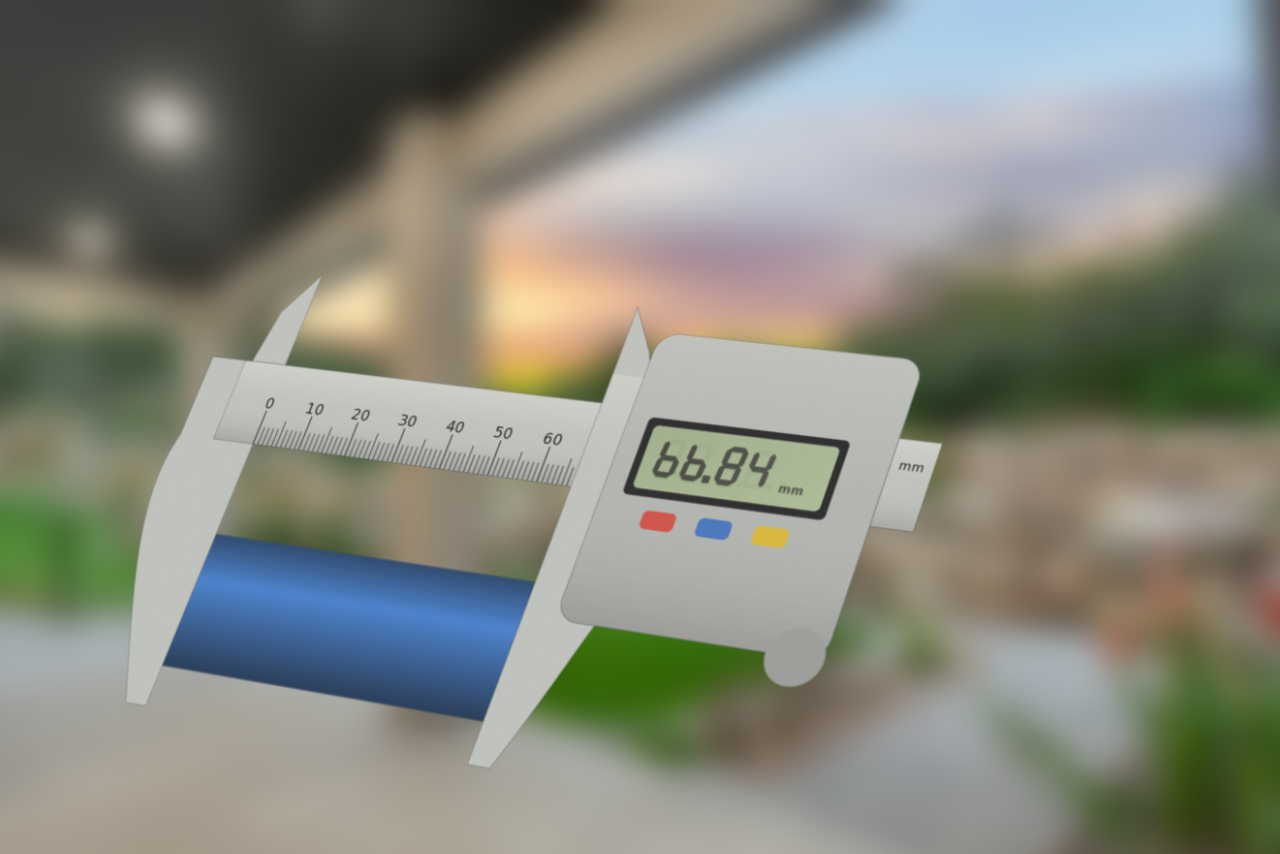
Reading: 66.84mm
